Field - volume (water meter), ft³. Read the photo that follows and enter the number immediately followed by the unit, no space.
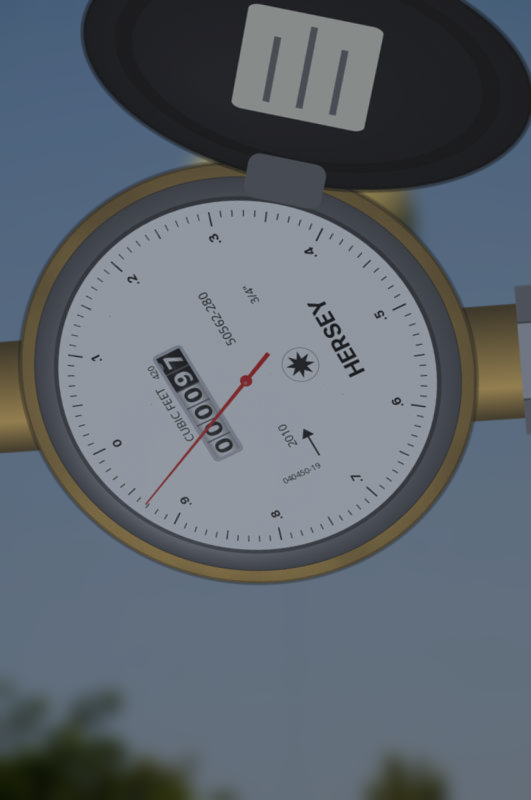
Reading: 96.93ft³
